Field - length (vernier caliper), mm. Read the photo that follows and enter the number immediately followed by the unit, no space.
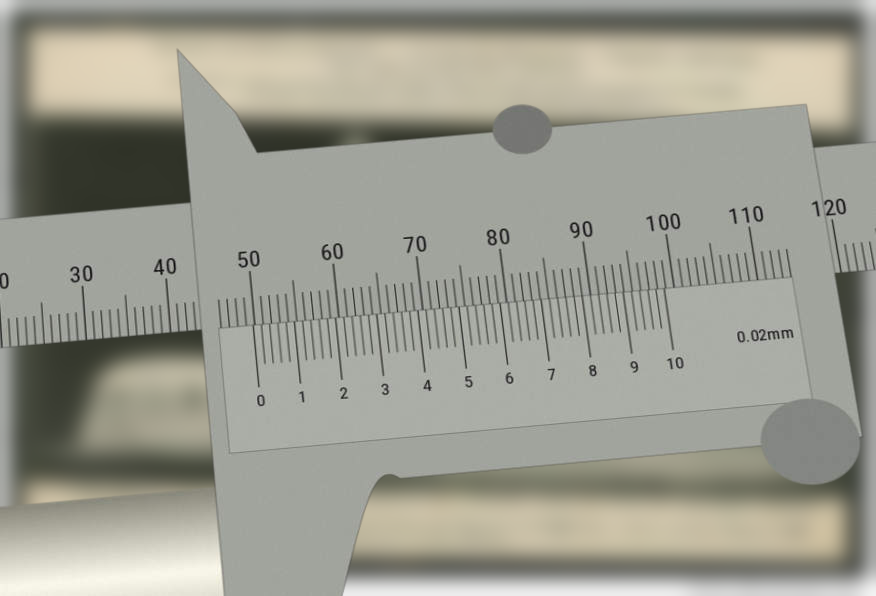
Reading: 49.8mm
